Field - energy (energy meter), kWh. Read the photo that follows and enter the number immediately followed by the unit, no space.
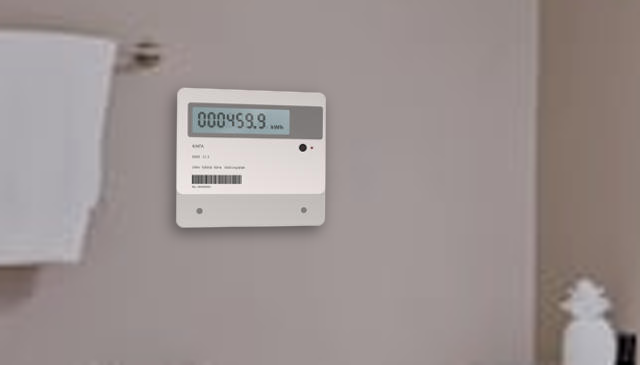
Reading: 459.9kWh
